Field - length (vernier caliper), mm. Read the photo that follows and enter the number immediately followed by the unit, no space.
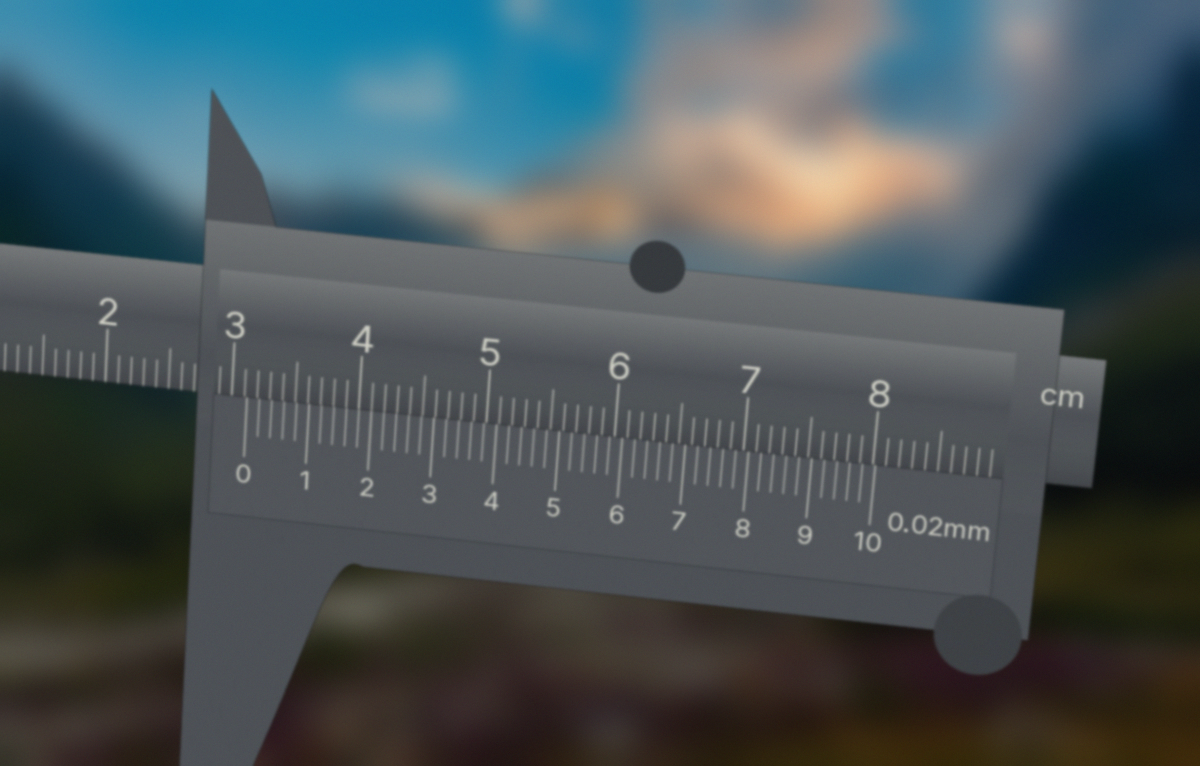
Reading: 31.2mm
